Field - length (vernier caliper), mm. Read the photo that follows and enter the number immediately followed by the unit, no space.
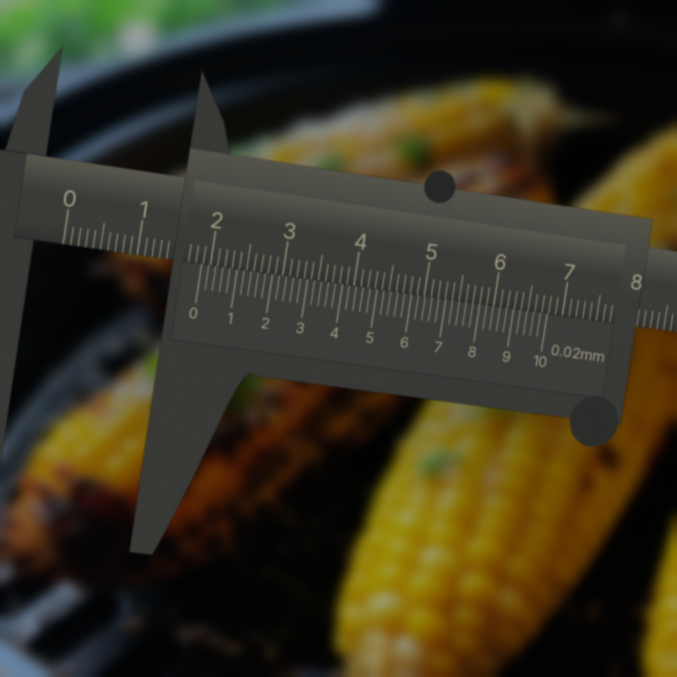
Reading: 18.8mm
